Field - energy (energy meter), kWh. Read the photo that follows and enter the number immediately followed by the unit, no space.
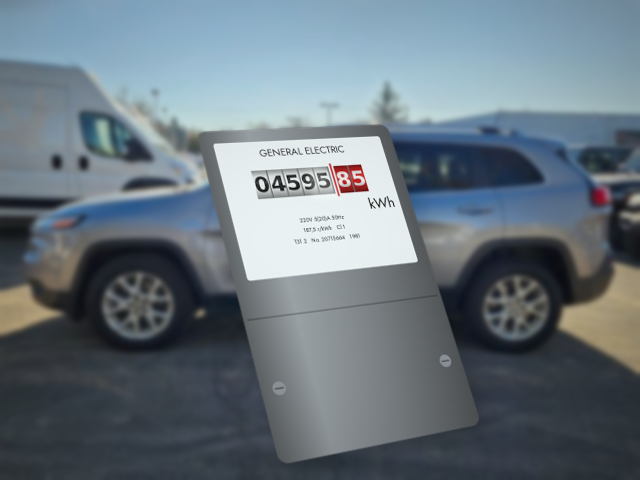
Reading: 4595.85kWh
